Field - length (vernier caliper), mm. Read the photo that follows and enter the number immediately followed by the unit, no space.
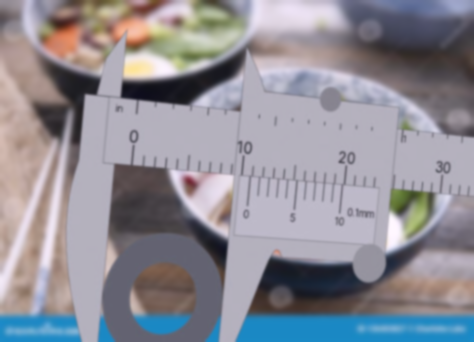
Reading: 10.8mm
